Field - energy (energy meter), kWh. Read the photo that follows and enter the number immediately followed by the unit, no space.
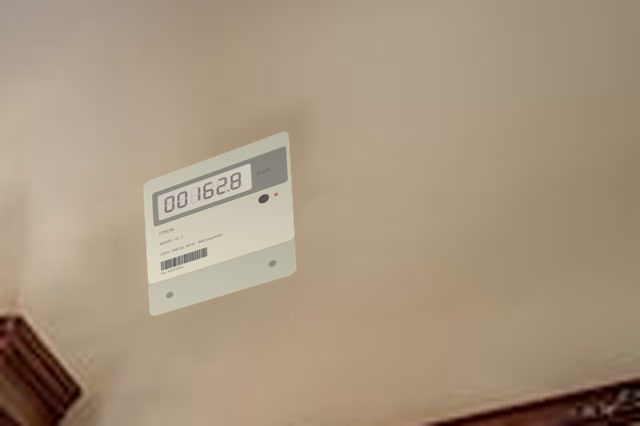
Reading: 162.8kWh
